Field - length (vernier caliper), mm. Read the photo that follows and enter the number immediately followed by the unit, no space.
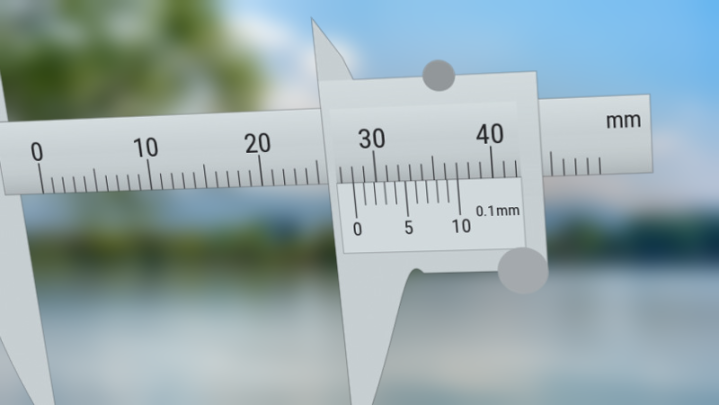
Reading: 28.0mm
